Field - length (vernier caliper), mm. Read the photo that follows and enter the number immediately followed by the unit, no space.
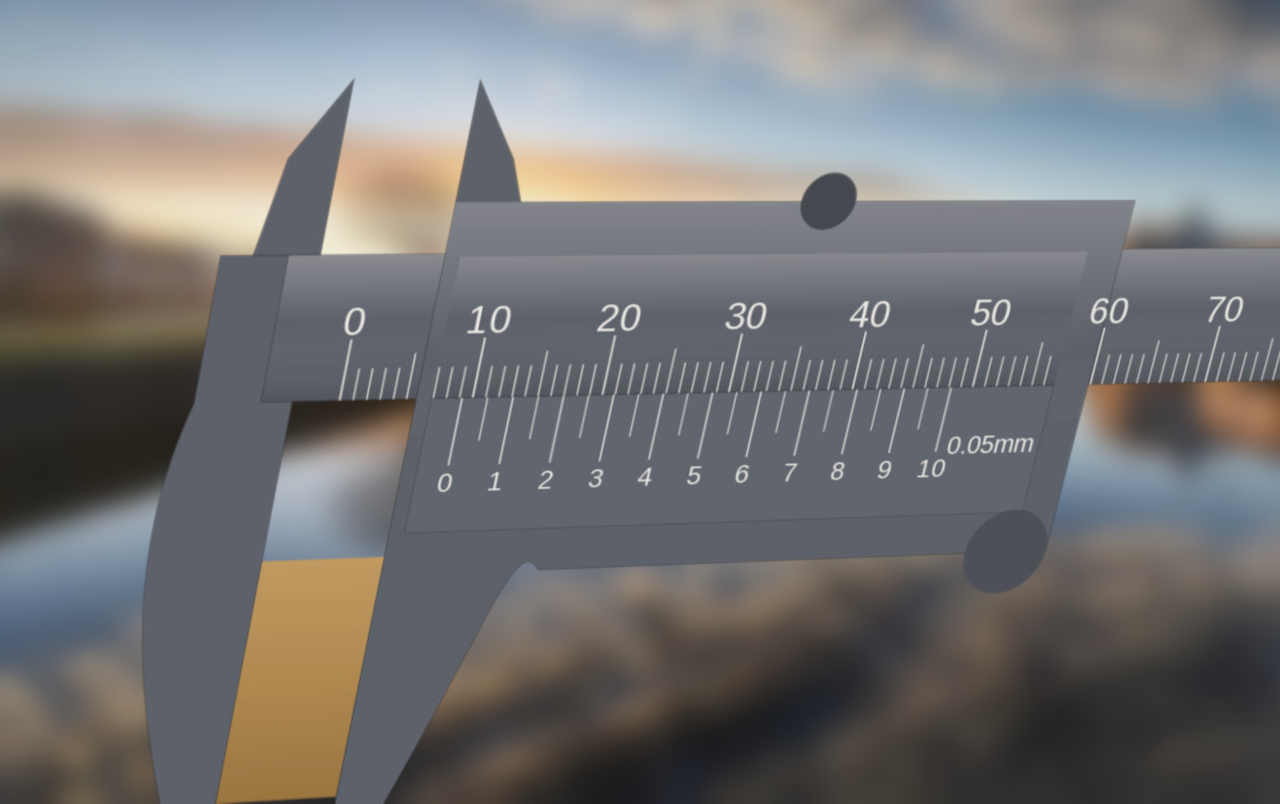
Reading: 9.2mm
